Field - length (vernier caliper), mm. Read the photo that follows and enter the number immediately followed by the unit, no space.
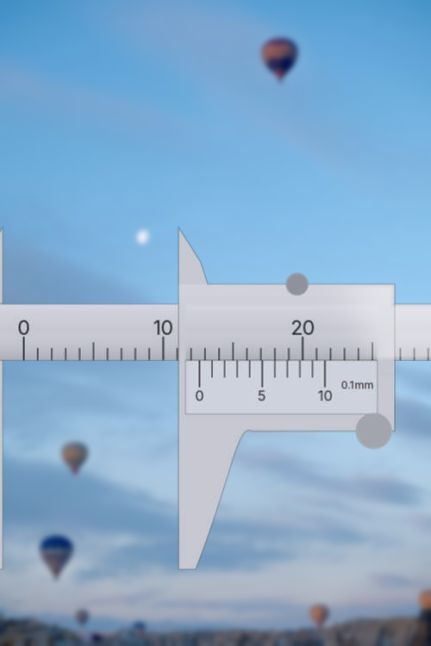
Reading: 12.6mm
